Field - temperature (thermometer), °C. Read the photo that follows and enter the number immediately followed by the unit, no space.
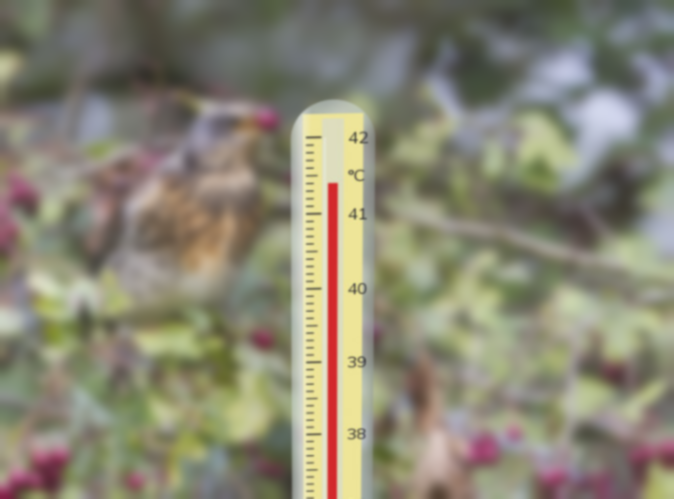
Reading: 41.4°C
